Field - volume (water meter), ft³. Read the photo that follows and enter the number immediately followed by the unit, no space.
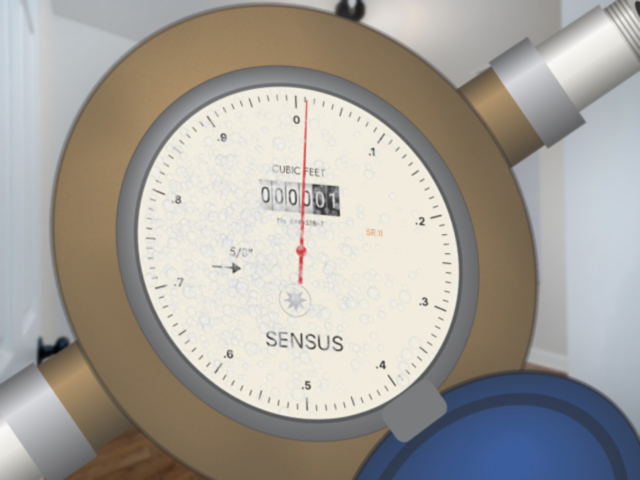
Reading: 1.01ft³
